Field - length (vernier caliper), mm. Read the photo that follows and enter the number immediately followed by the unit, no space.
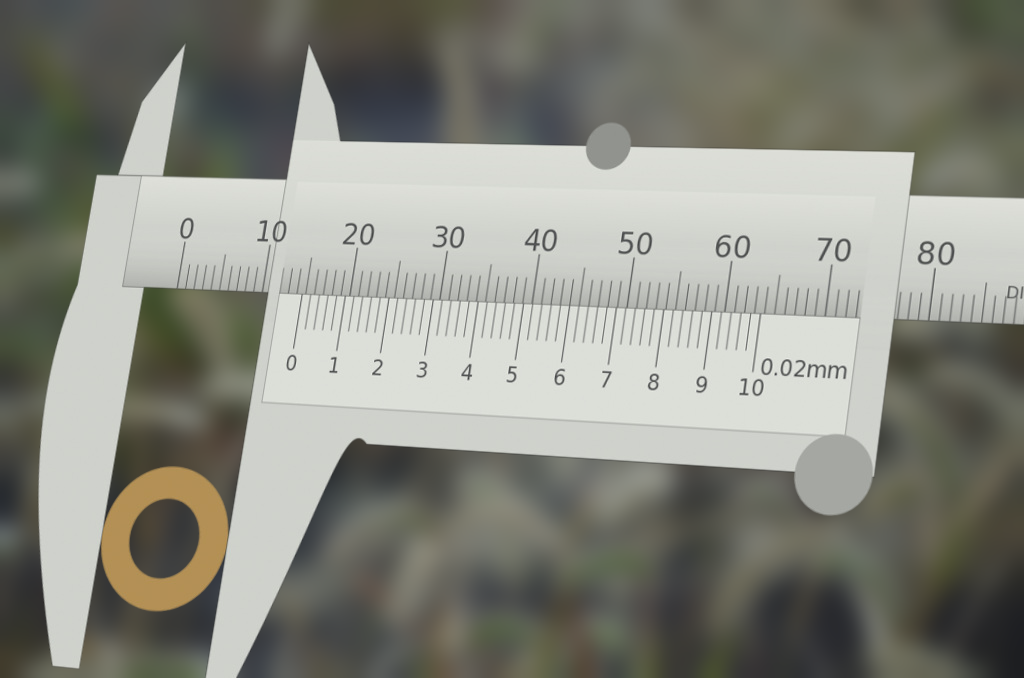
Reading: 14.6mm
